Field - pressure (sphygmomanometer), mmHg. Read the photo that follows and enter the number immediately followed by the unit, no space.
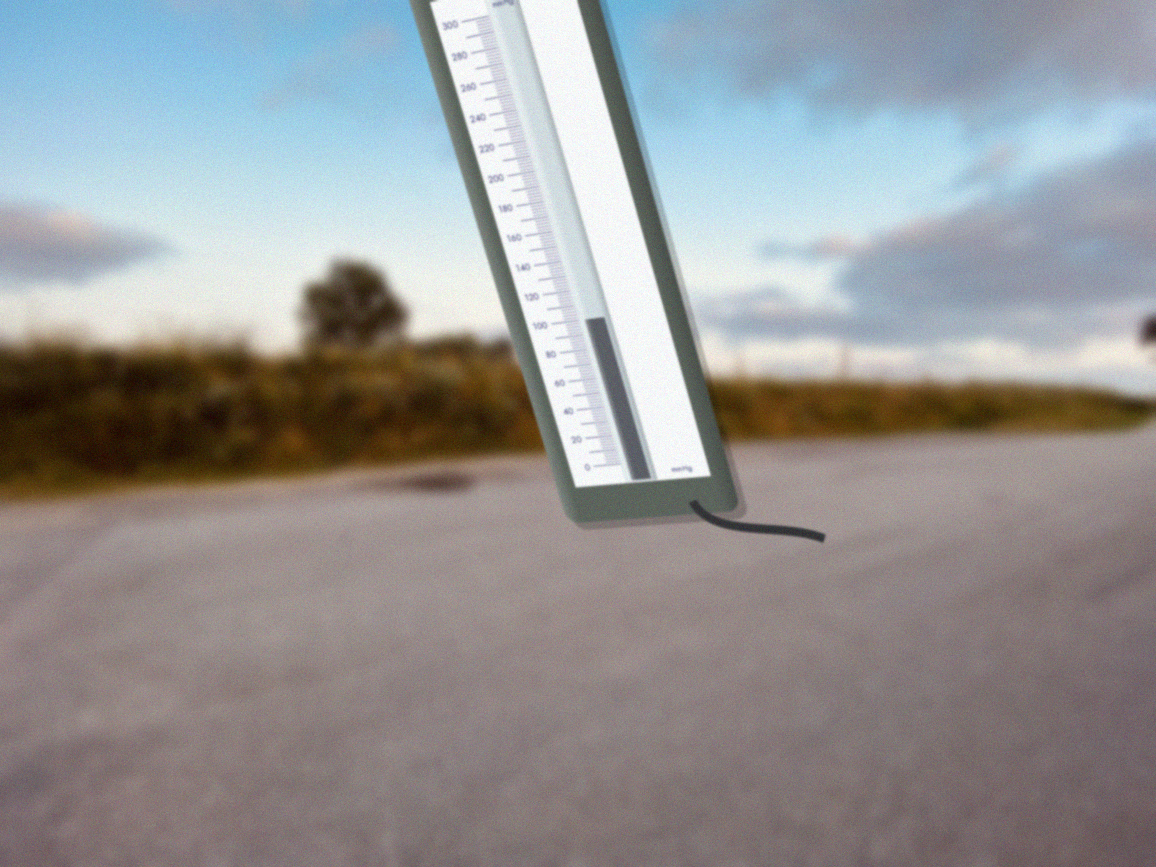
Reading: 100mmHg
